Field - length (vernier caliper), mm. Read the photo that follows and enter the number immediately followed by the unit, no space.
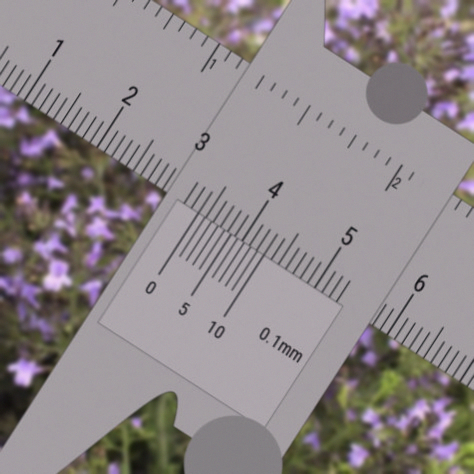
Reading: 34.0mm
